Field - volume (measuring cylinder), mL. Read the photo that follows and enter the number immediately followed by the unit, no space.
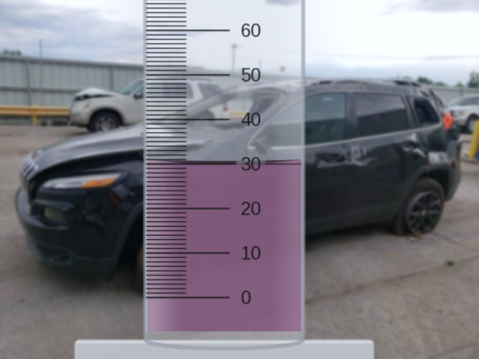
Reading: 30mL
